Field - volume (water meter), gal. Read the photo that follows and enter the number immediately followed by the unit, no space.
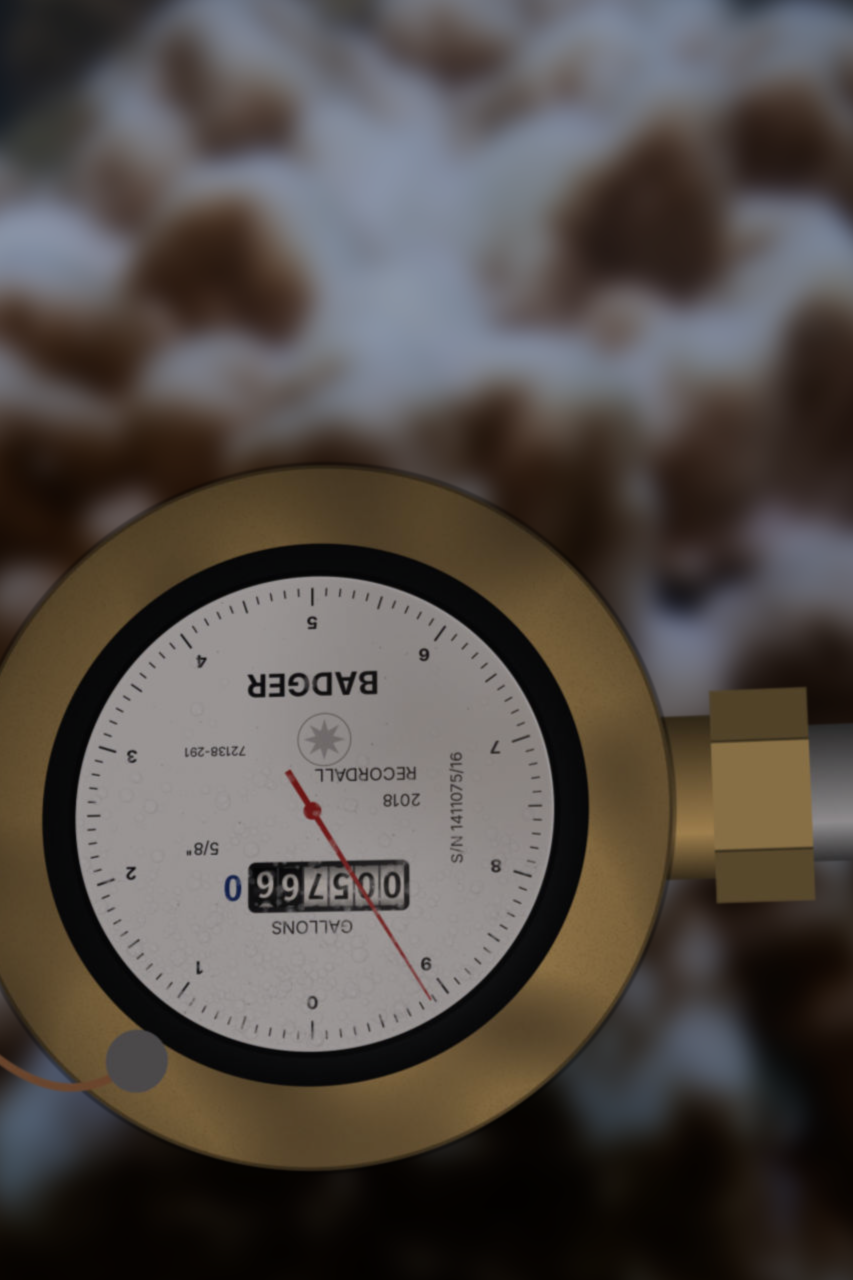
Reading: 57659.1gal
